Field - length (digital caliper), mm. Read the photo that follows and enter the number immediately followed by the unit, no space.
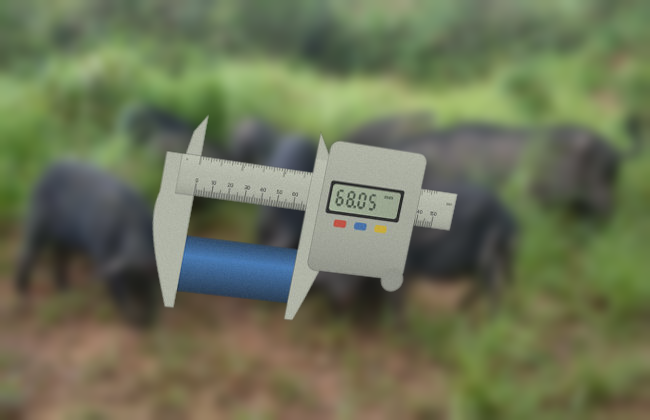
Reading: 68.05mm
